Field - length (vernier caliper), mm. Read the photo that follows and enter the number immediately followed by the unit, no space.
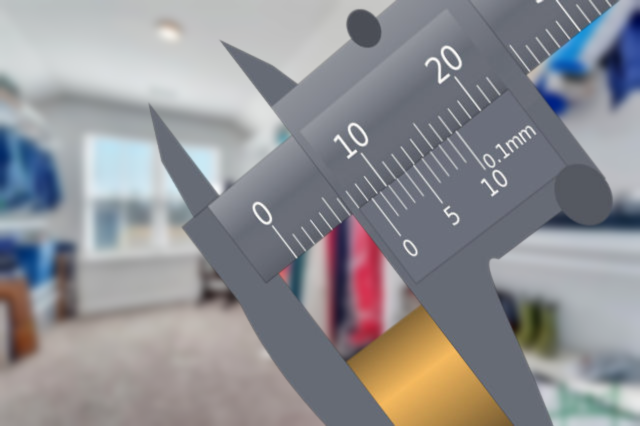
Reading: 8.4mm
